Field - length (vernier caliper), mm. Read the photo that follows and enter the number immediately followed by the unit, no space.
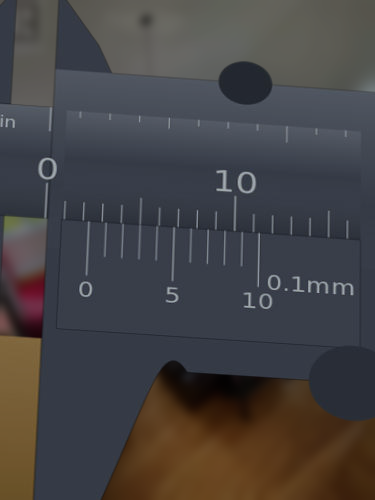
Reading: 2.3mm
